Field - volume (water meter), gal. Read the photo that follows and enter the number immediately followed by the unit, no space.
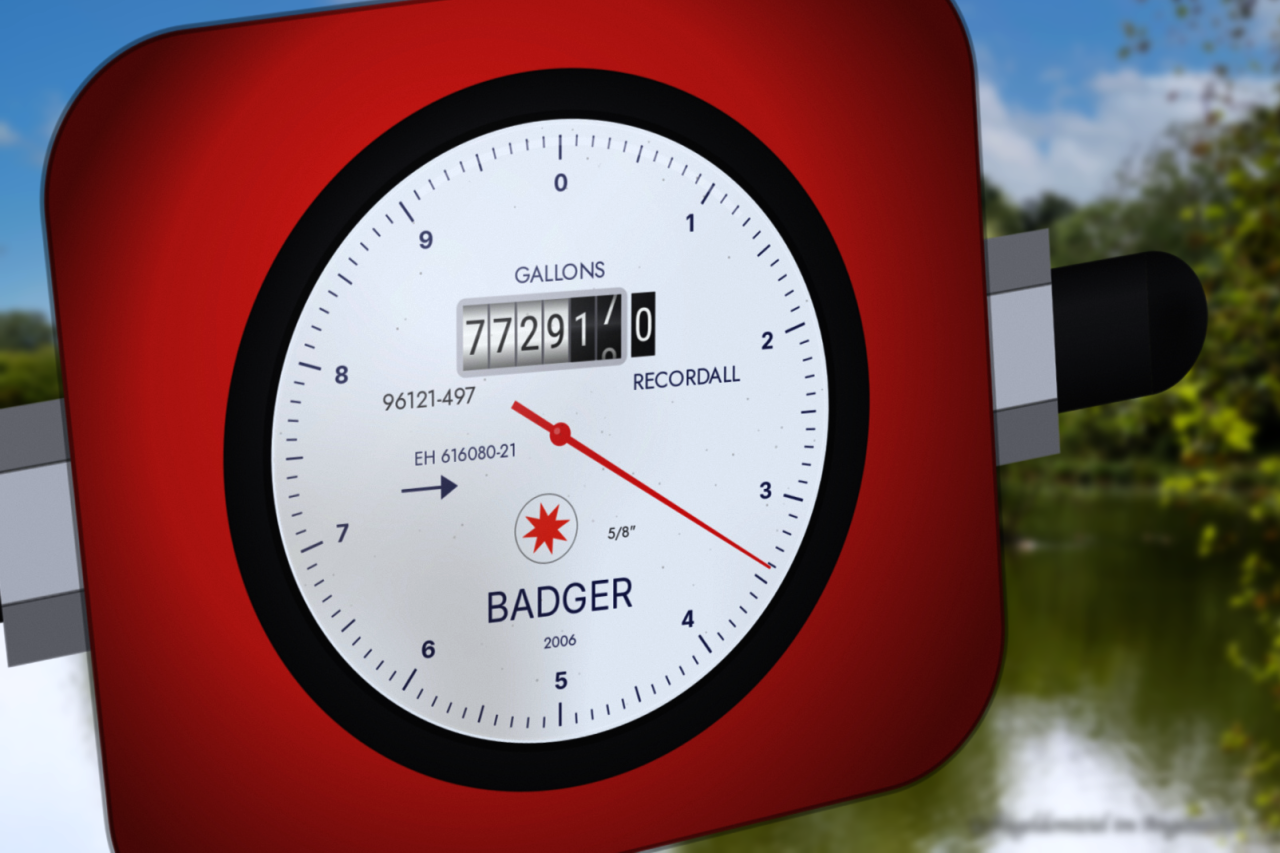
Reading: 7729173.4gal
